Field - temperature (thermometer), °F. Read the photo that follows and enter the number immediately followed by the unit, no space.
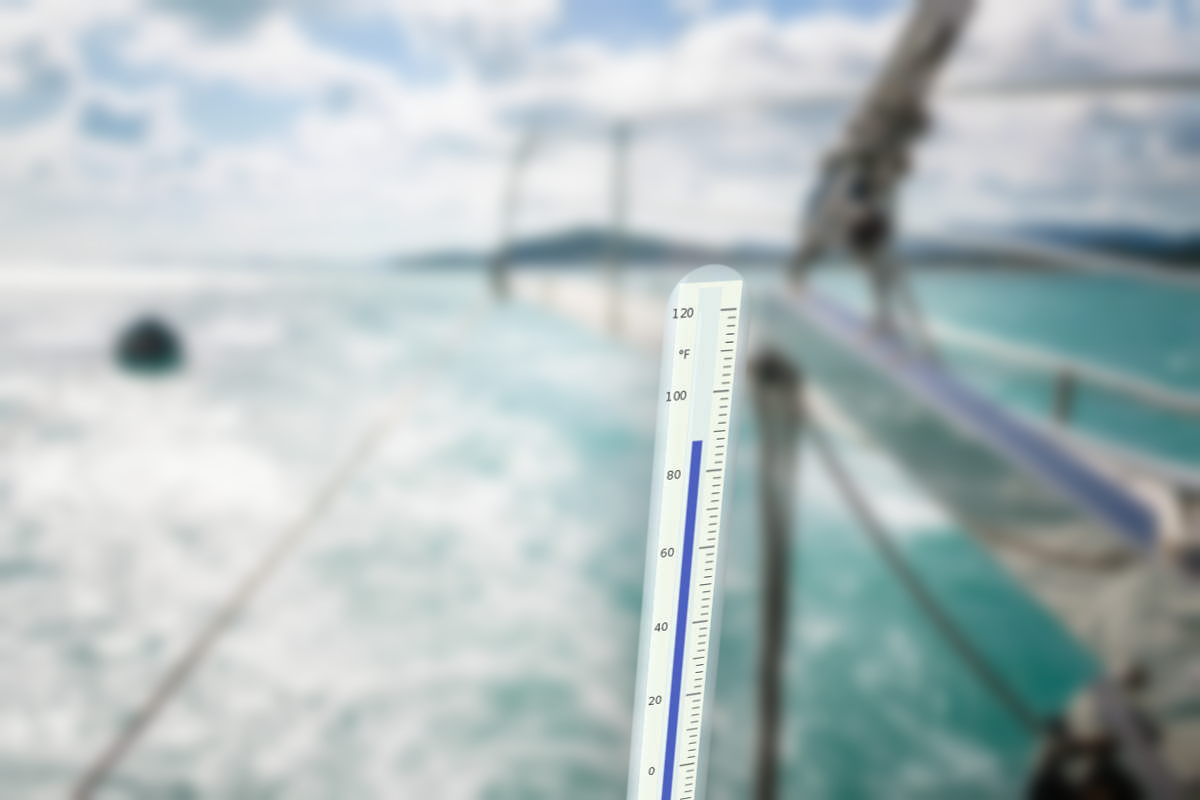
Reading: 88°F
